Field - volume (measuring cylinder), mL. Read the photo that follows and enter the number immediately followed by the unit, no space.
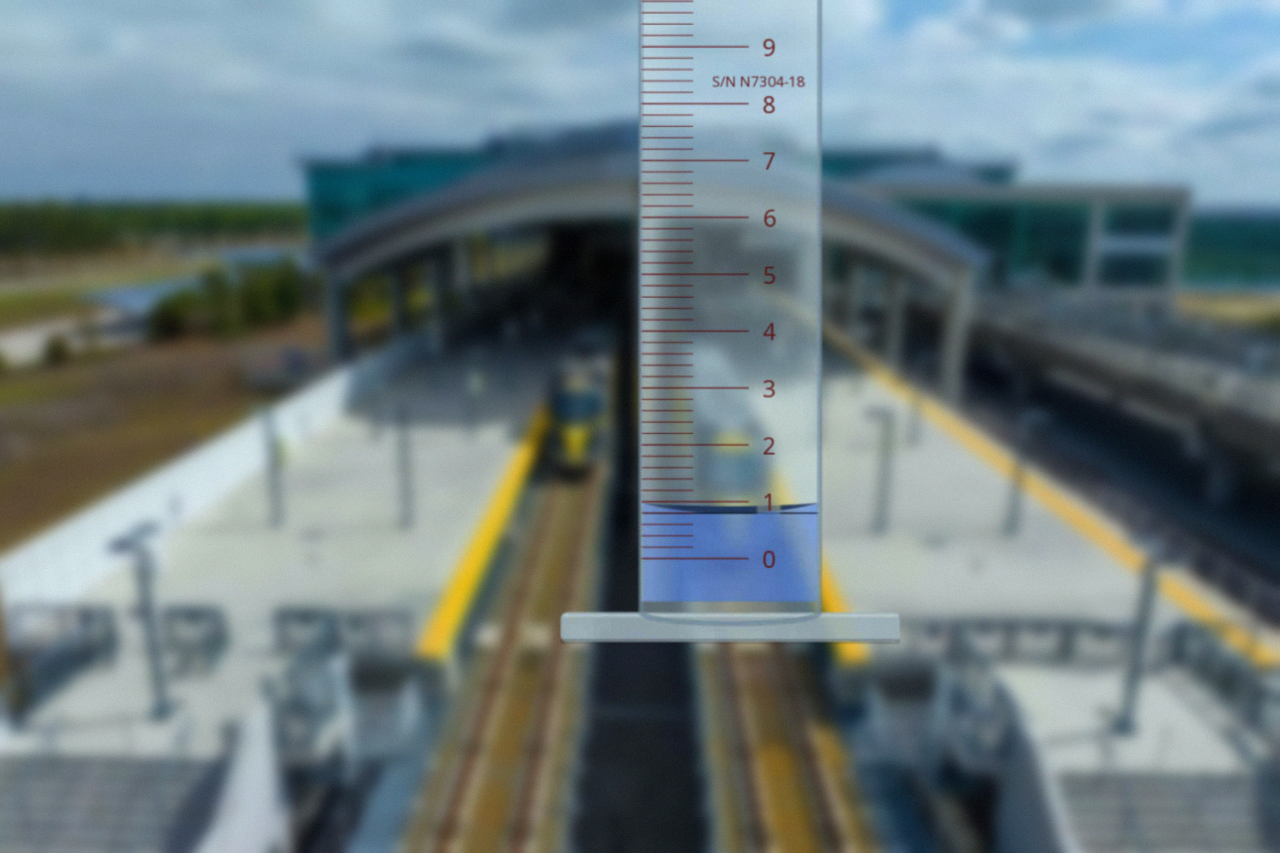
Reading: 0.8mL
